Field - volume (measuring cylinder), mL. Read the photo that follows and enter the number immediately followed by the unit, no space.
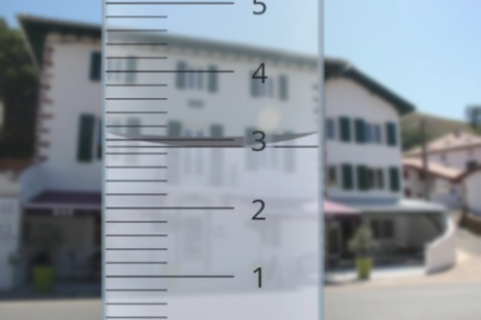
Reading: 2.9mL
